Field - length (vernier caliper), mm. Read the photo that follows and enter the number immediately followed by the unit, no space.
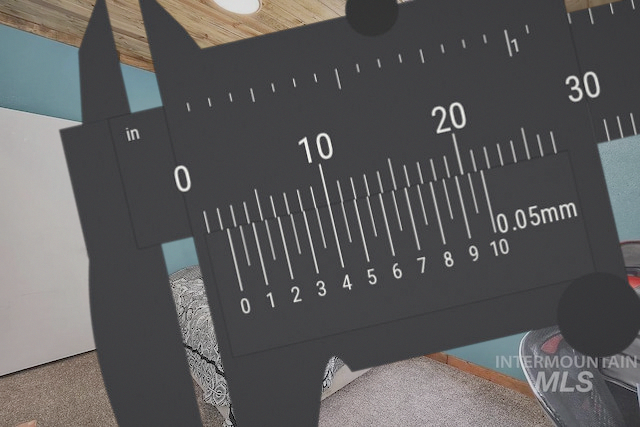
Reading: 2.4mm
